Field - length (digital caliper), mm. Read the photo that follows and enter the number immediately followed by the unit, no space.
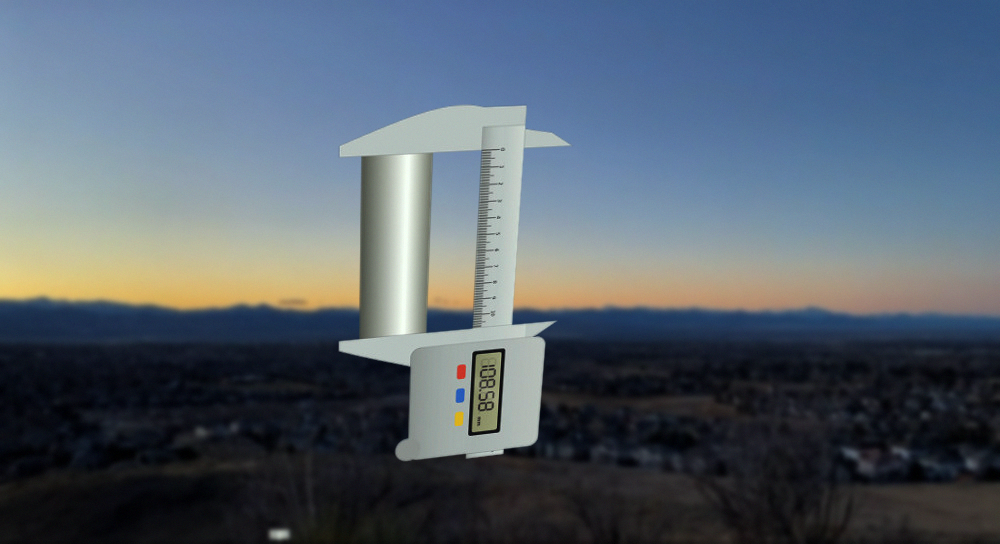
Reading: 108.58mm
